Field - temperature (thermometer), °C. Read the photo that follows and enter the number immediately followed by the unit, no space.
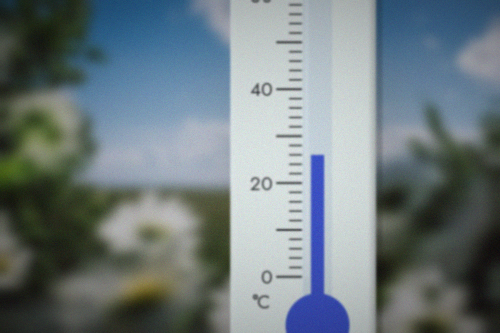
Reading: 26°C
